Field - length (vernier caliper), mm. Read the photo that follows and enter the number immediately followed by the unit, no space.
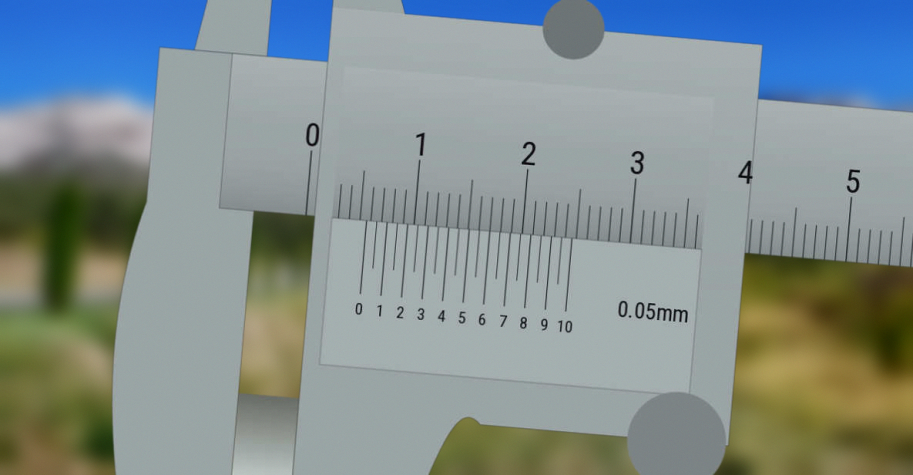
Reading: 5.6mm
